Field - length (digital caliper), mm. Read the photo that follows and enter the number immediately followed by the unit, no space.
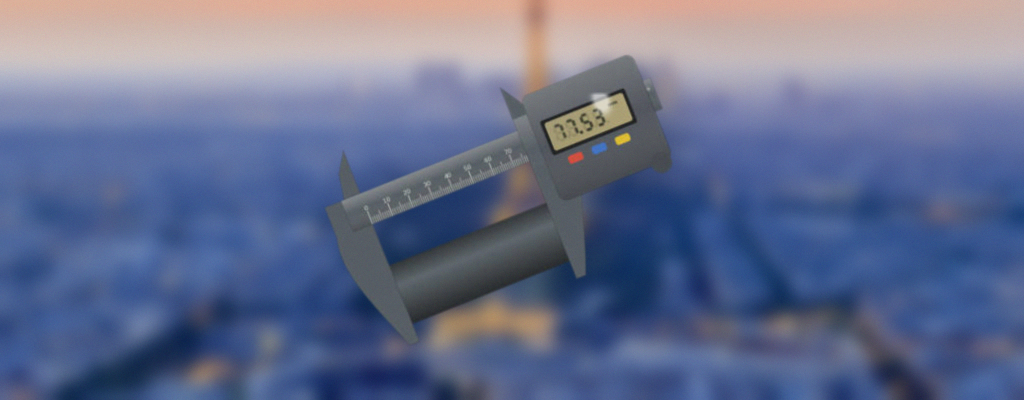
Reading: 77.53mm
